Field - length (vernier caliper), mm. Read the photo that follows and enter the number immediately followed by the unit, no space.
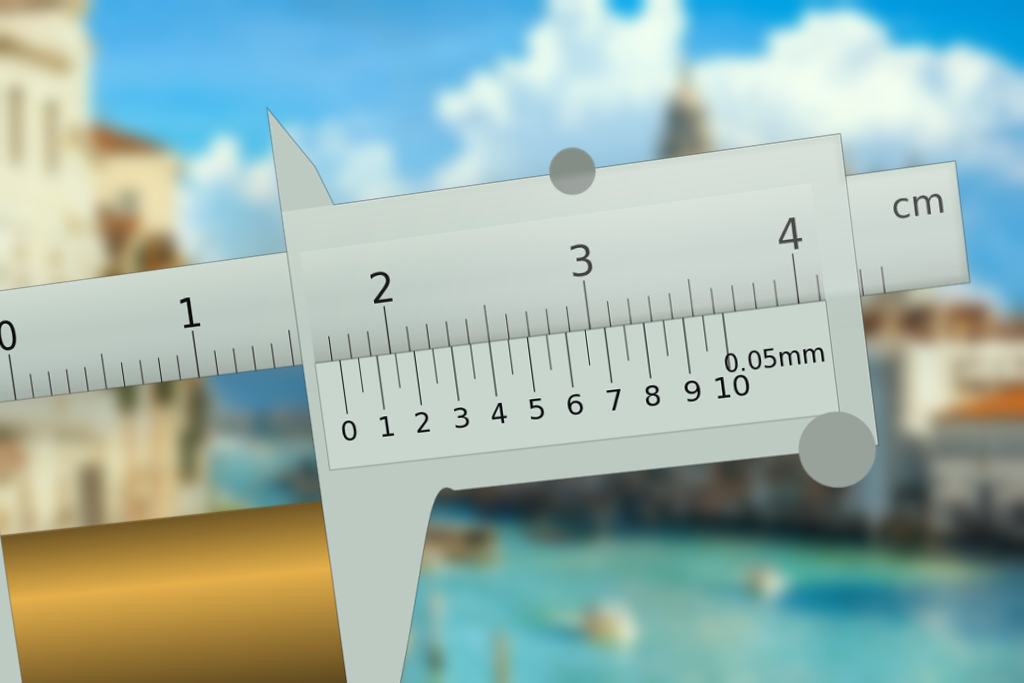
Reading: 17.4mm
